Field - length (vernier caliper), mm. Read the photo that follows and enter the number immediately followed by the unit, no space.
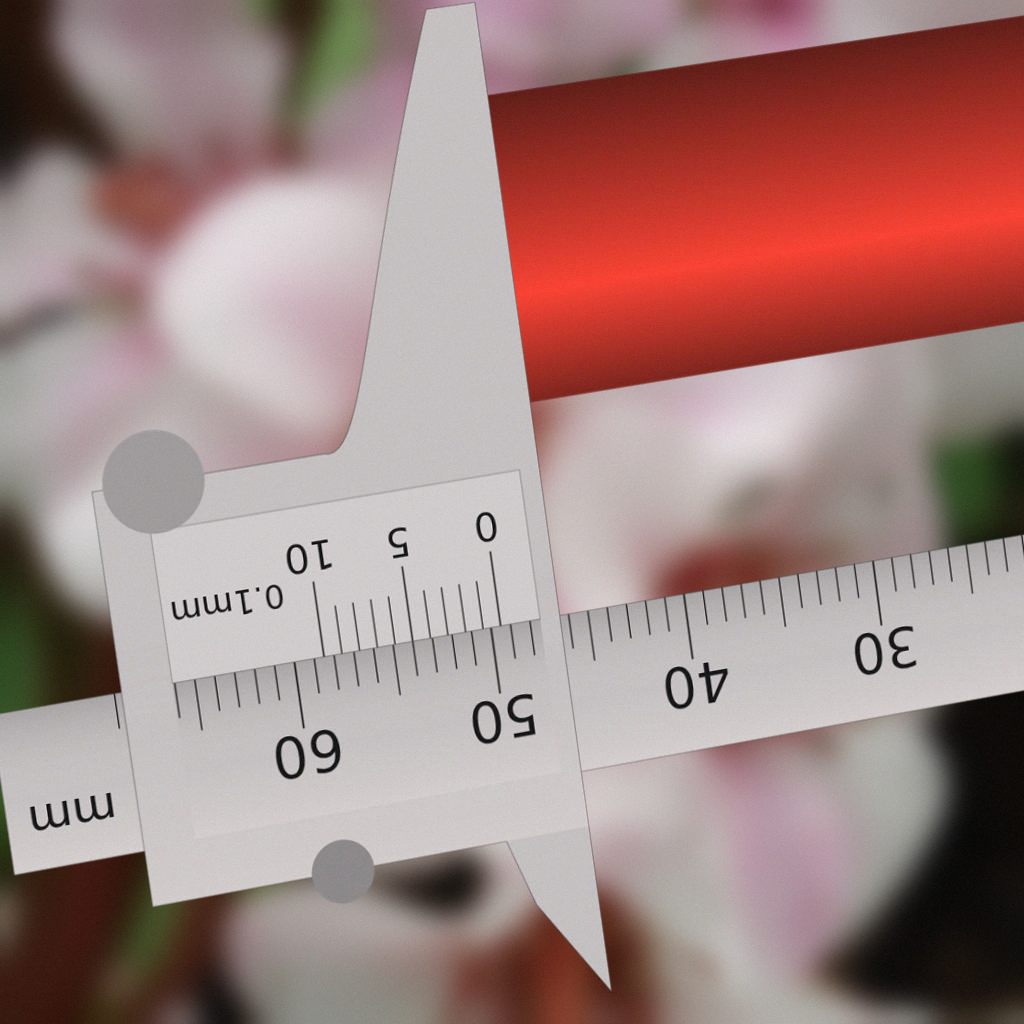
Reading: 49.5mm
